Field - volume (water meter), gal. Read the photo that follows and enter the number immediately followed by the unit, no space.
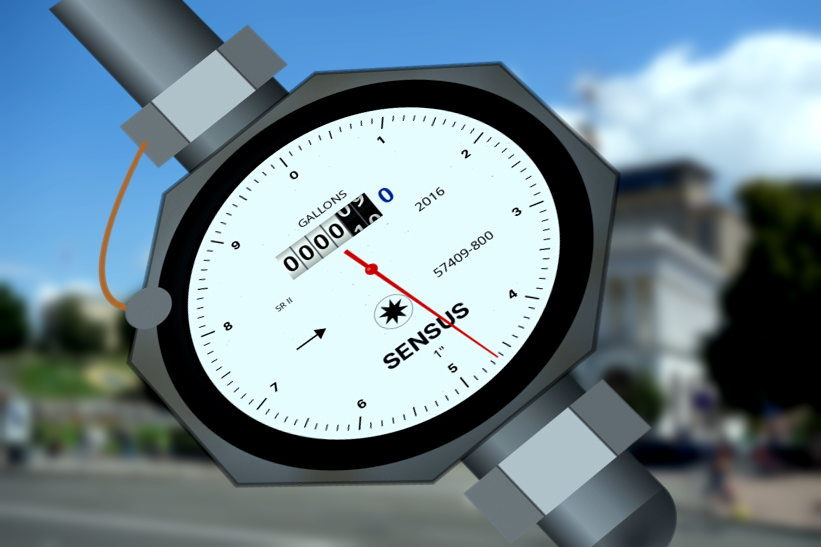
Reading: 94.6gal
